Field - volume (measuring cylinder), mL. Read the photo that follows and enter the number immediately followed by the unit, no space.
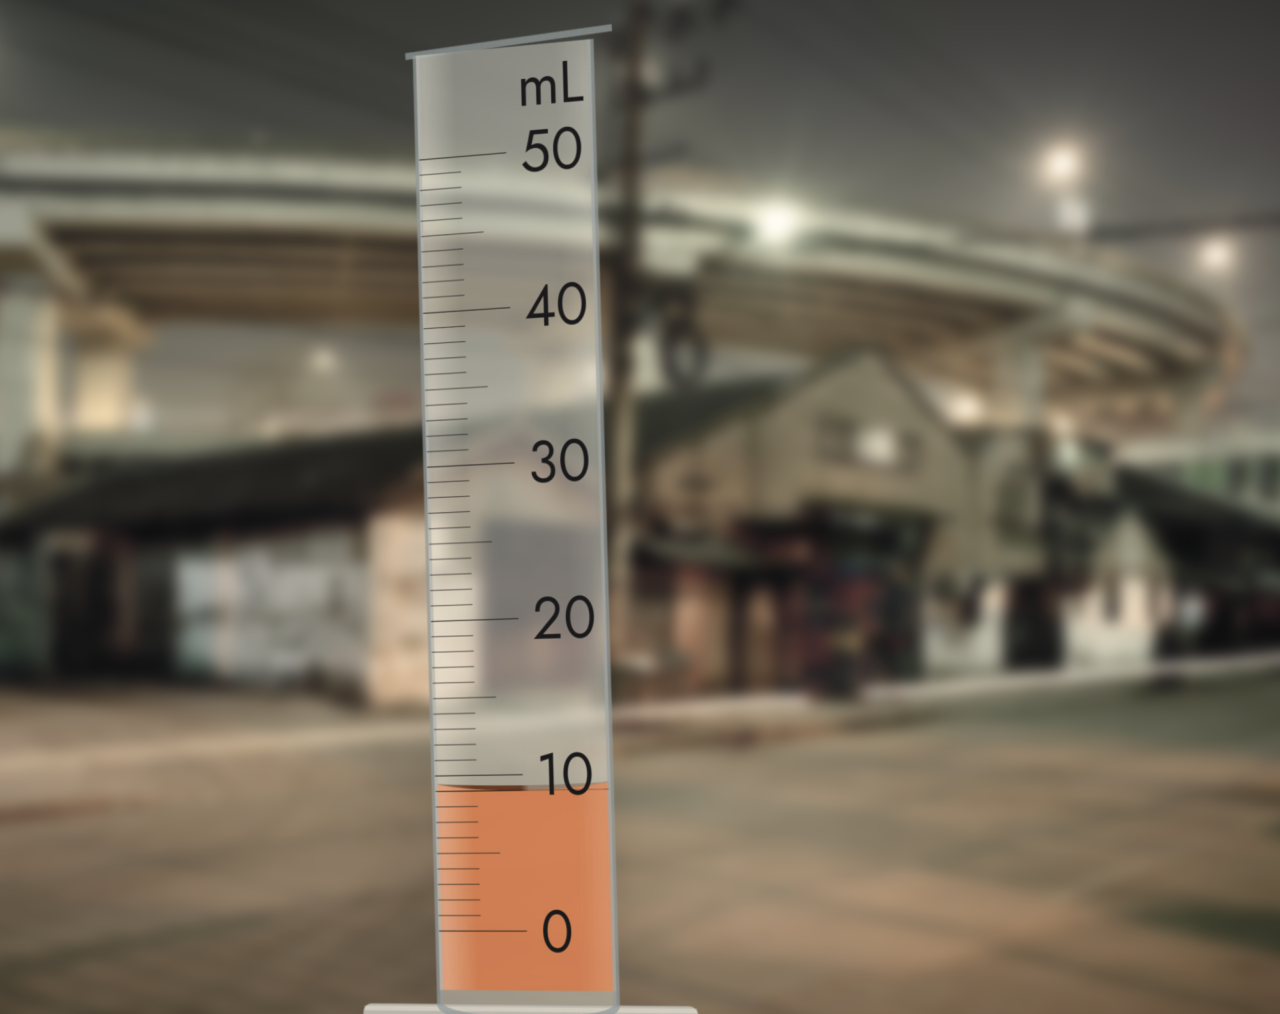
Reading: 9mL
